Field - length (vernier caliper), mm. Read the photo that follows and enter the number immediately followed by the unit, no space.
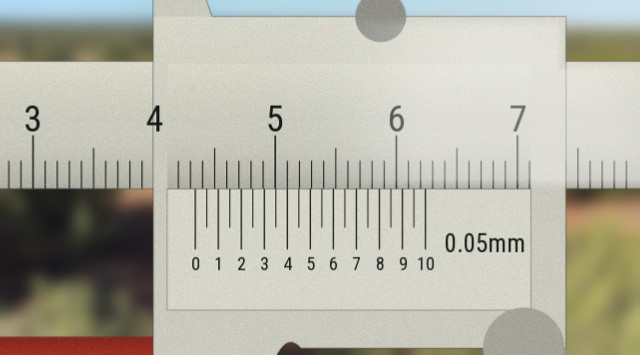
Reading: 43.4mm
